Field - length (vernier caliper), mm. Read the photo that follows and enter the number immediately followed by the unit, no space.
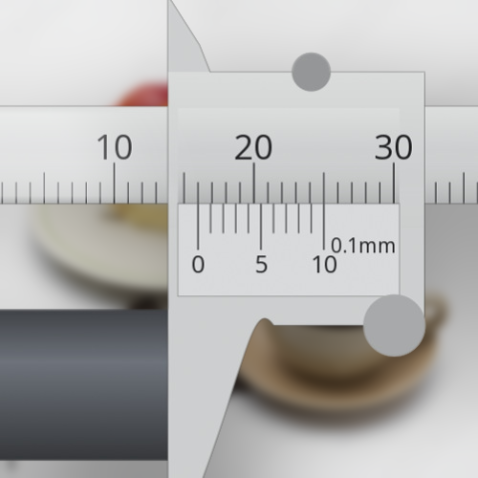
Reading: 16.0mm
